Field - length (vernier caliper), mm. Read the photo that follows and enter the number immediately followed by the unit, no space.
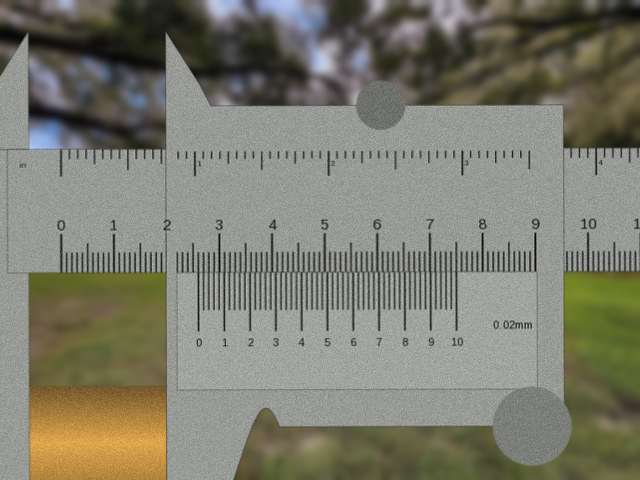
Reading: 26.0mm
